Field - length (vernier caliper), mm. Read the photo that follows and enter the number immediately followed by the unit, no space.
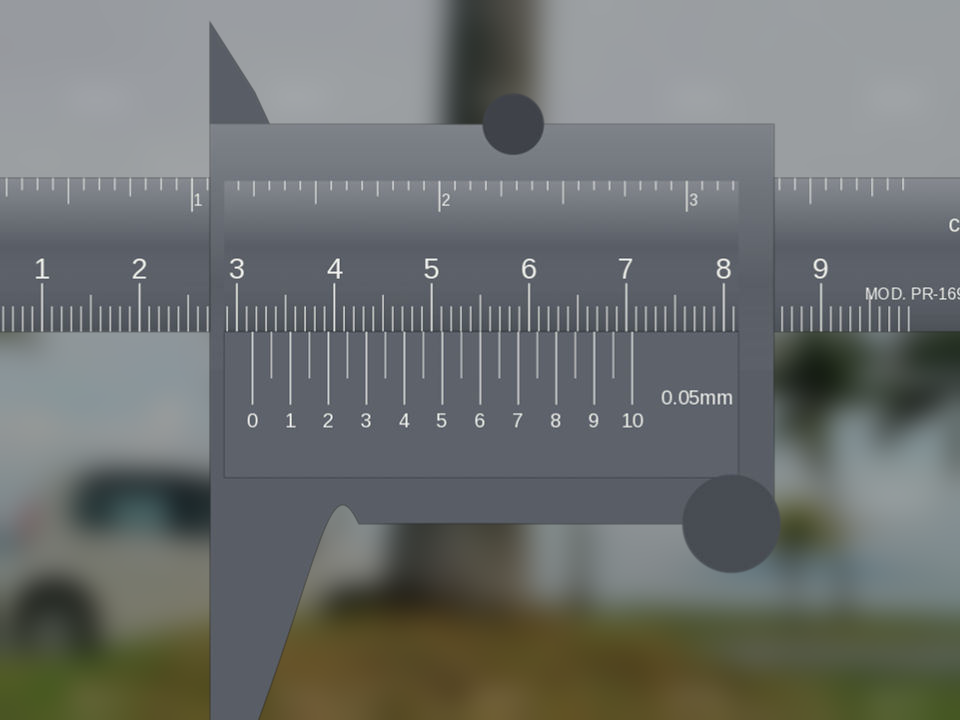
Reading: 31.6mm
